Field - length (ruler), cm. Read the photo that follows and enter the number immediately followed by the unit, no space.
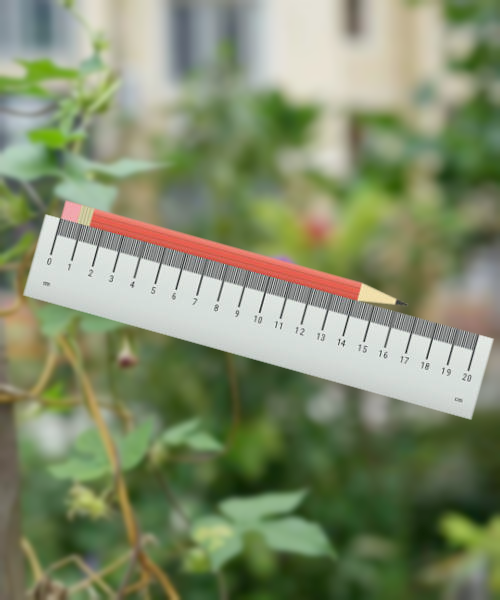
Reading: 16.5cm
